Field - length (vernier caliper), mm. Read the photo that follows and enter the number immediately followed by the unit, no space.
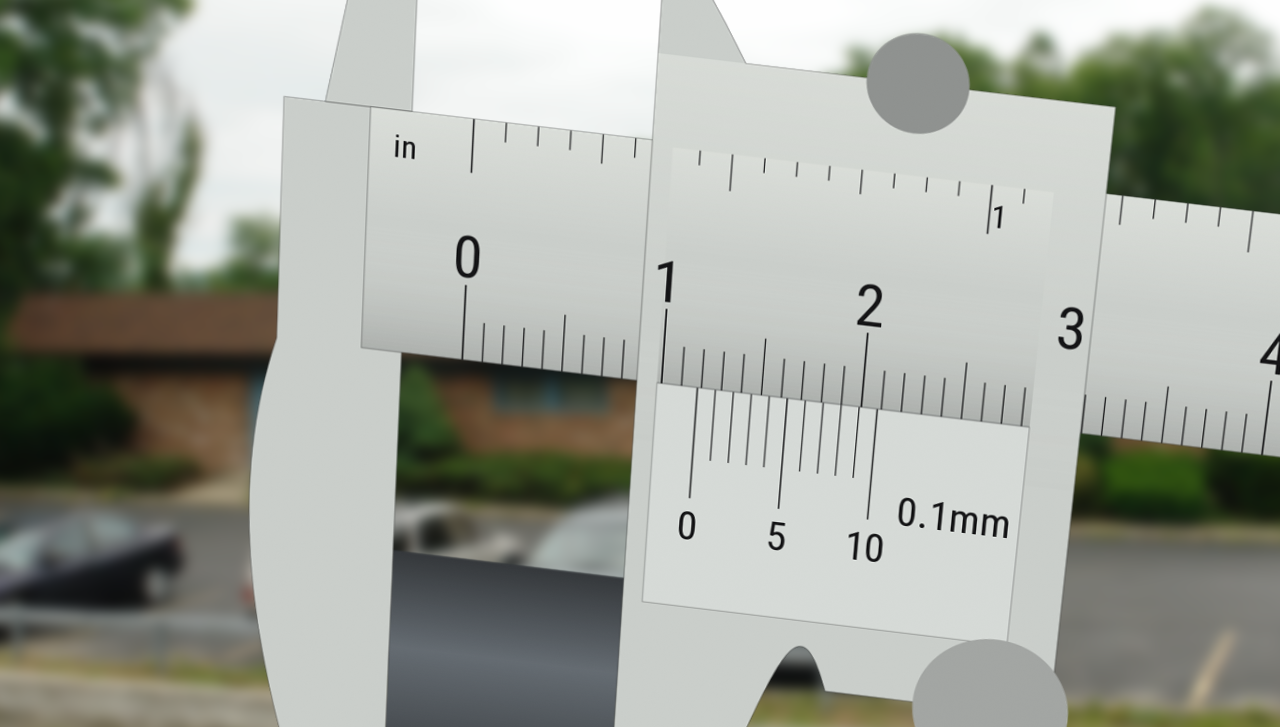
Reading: 11.8mm
